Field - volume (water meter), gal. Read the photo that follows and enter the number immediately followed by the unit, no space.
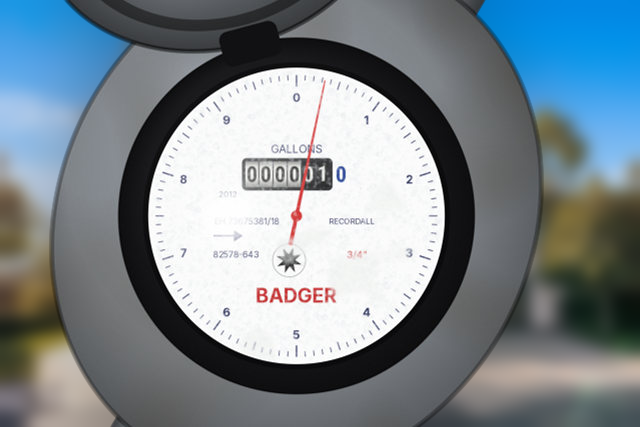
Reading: 10.3gal
